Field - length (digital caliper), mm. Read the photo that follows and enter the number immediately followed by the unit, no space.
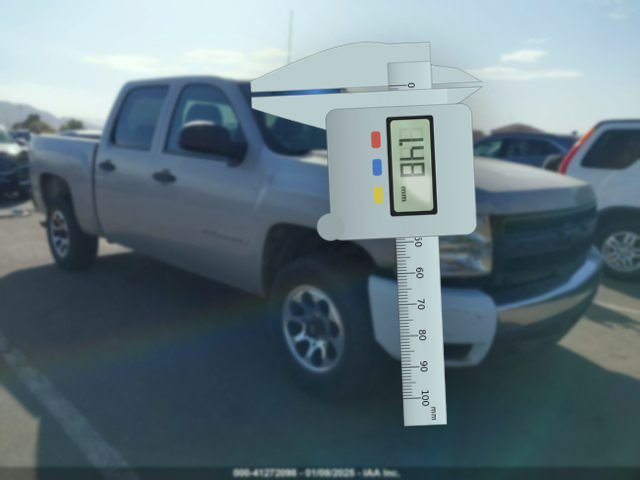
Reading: 1.48mm
